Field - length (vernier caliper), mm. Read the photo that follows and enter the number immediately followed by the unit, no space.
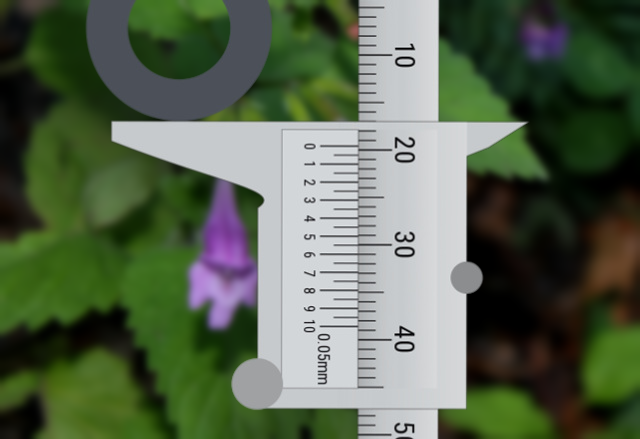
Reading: 19.6mm
